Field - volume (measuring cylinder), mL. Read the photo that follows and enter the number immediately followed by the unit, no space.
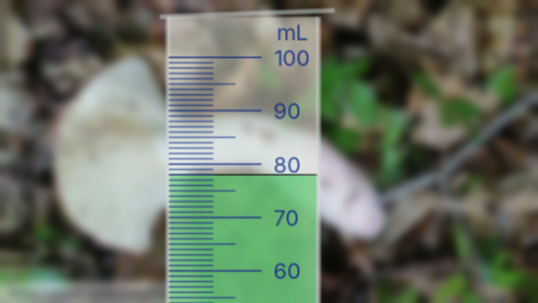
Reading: 78mL
